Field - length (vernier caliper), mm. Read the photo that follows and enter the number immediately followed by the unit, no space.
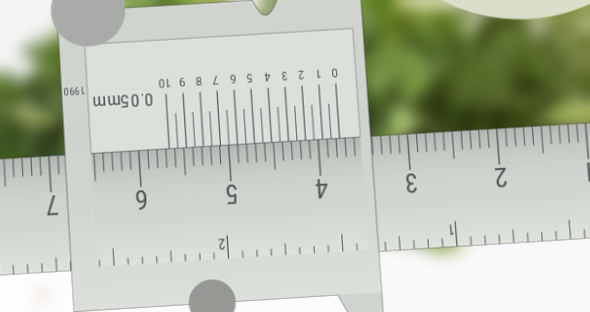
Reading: 37.6mm
